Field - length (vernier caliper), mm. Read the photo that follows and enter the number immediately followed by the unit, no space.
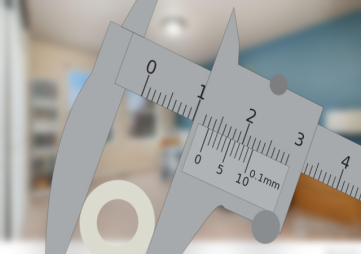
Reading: 13.2mm
